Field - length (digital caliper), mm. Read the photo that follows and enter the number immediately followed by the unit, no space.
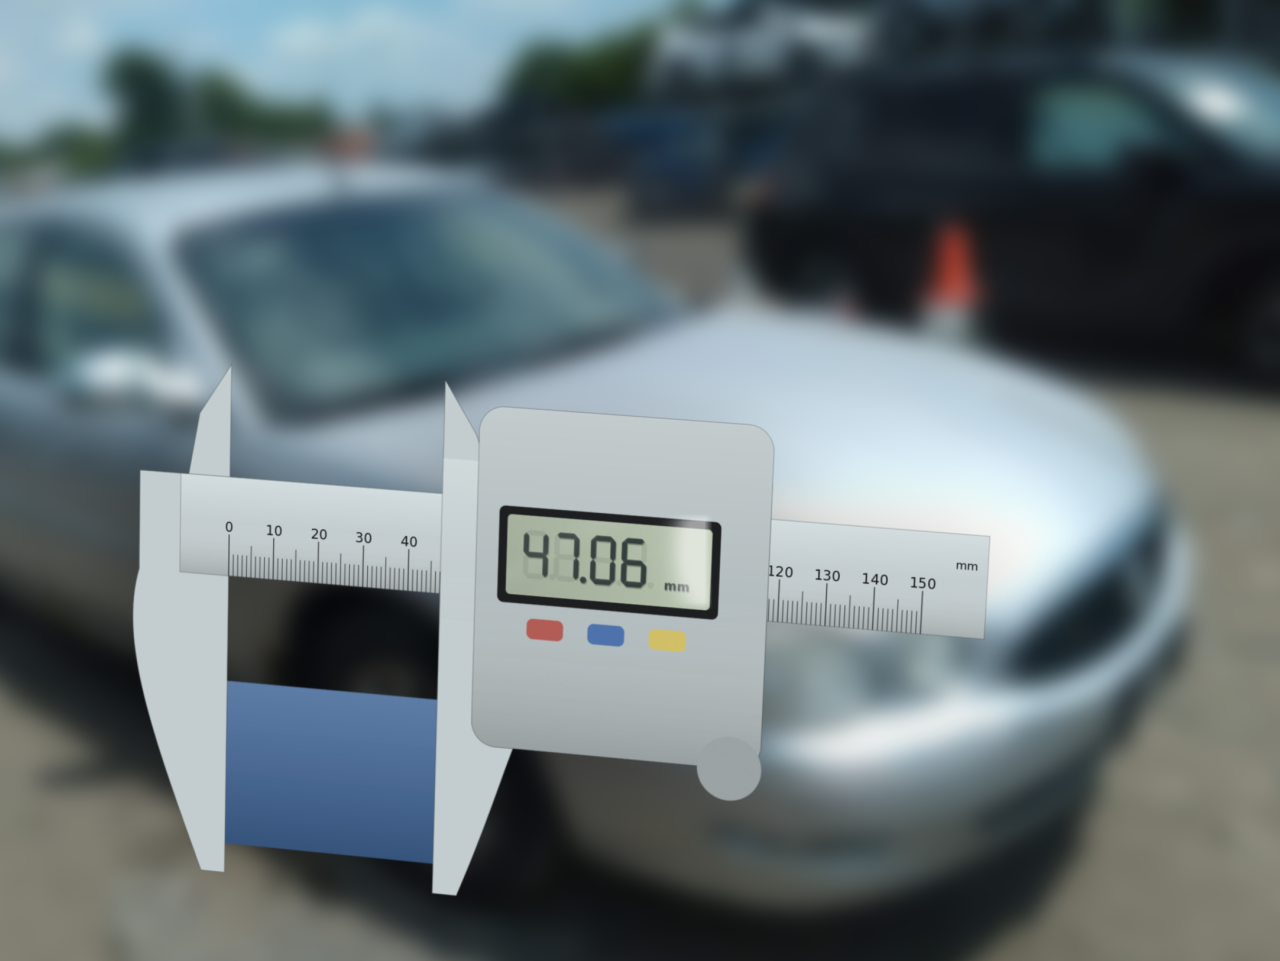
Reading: 47.06mm
